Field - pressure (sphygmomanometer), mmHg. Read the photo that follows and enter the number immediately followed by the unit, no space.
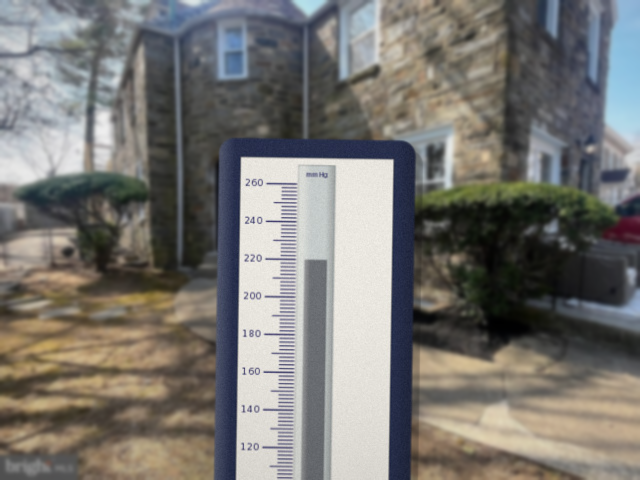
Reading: 220mmHg
